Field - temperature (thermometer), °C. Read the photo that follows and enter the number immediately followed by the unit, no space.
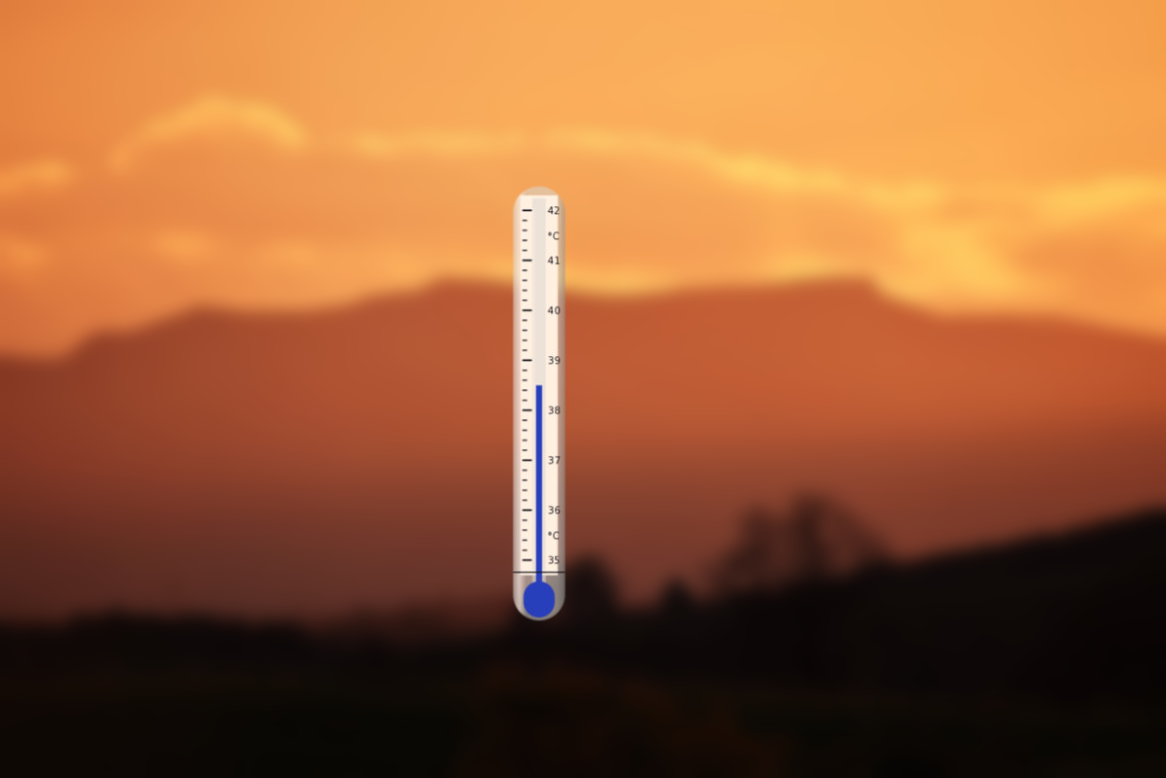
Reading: 38.5°C
